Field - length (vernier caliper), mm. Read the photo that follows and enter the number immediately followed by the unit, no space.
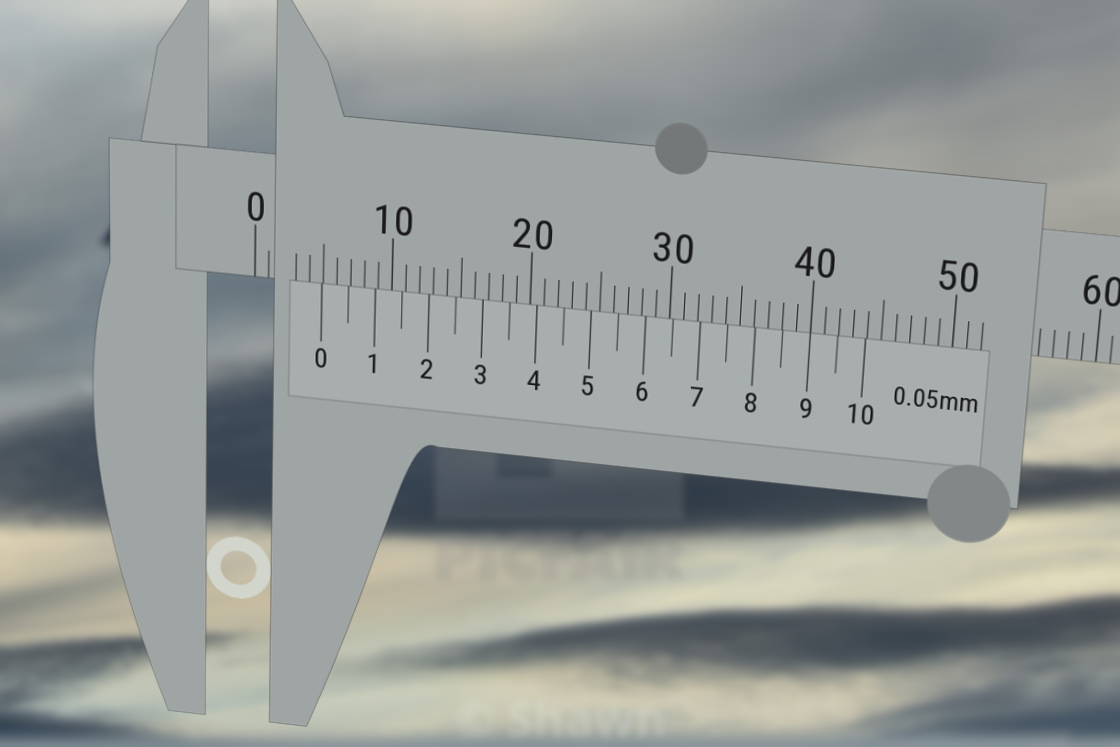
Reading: 4.9mm
